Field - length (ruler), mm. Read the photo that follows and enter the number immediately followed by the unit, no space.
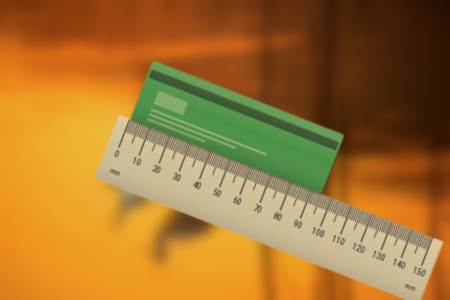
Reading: 95mm
